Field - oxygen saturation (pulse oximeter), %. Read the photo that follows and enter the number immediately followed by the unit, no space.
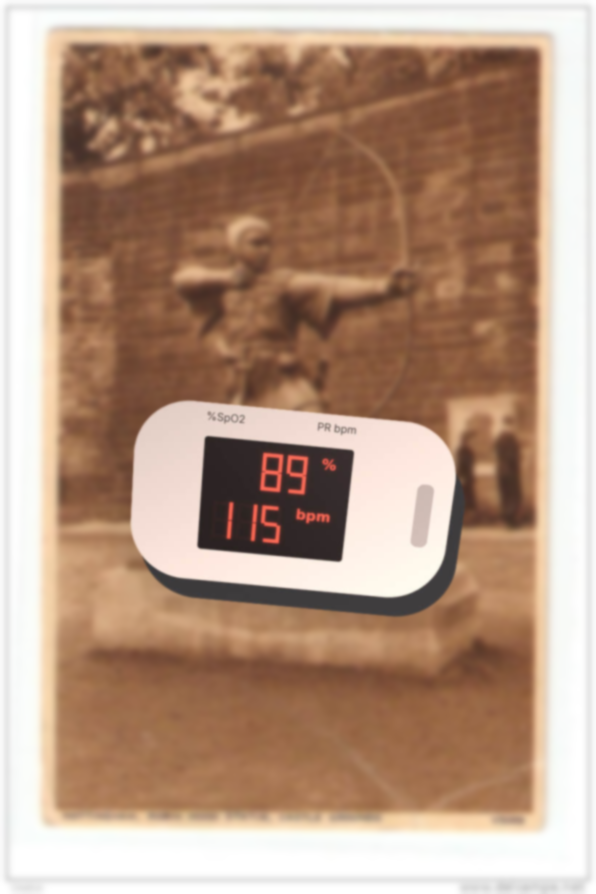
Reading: 89%
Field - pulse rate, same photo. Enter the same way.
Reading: 115bpm
